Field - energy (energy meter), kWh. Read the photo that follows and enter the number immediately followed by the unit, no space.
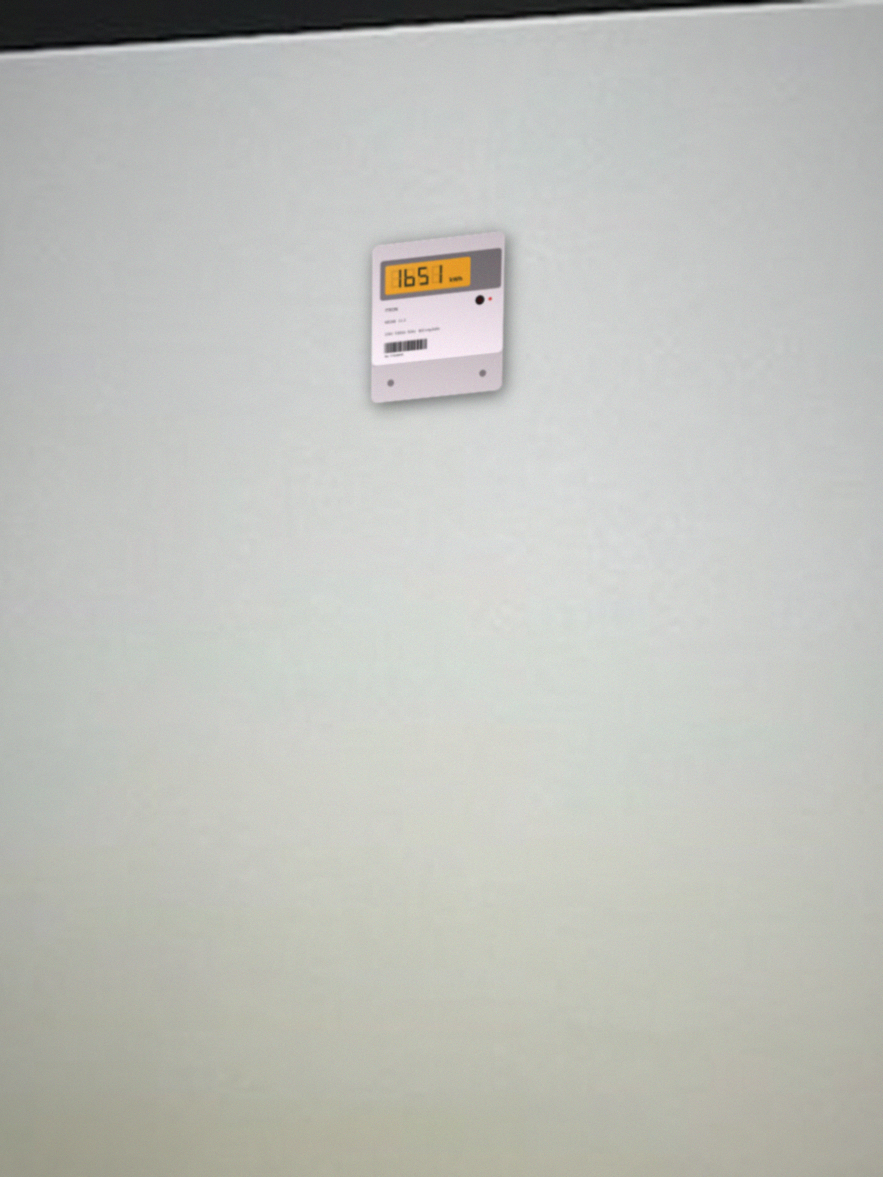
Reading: 1651kWh
